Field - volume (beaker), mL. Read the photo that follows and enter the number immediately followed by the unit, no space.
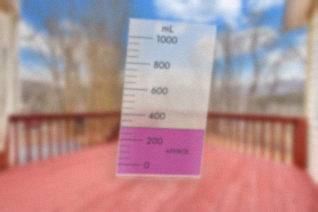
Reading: 300mL
